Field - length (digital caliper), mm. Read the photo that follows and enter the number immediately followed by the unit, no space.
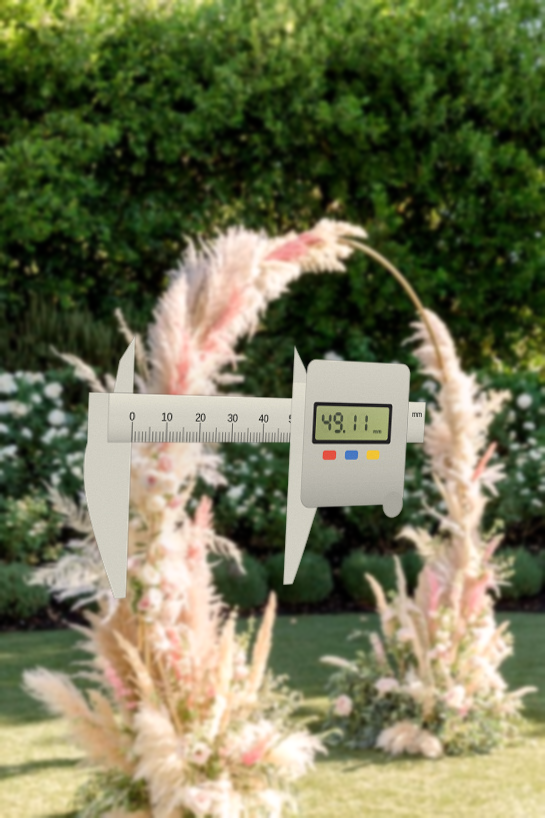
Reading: 49.11mm
